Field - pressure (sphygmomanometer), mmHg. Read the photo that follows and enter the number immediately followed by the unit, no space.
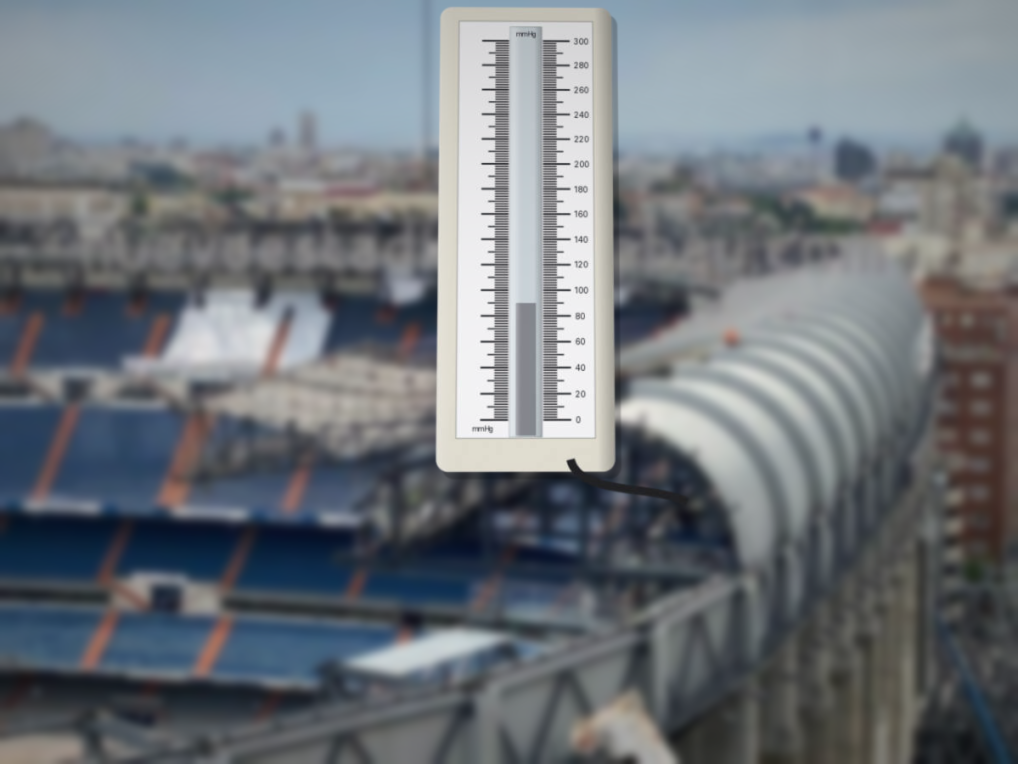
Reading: 90mmHg
